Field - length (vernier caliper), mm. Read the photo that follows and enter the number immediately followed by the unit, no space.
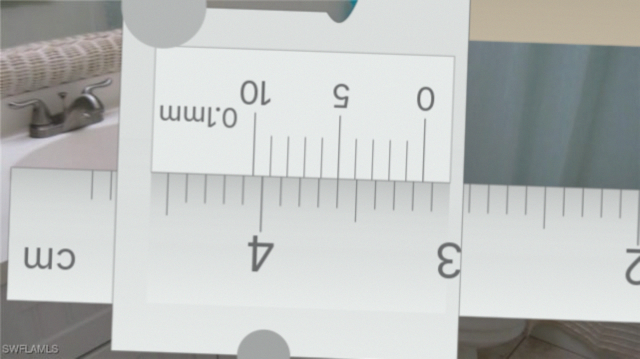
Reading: 31.5mm
